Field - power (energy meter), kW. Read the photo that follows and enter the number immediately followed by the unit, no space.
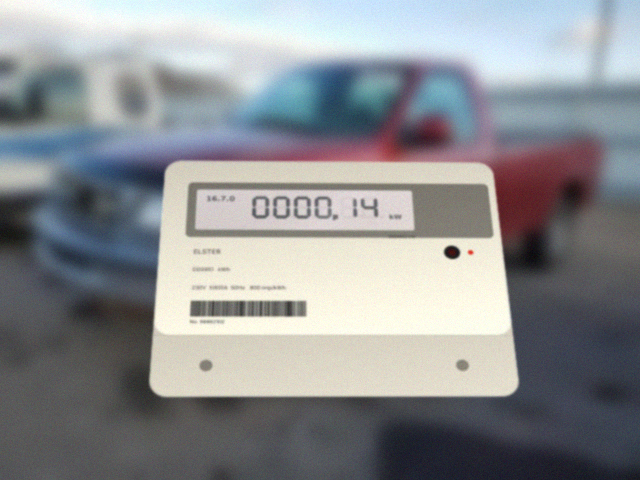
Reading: 0.14kW
